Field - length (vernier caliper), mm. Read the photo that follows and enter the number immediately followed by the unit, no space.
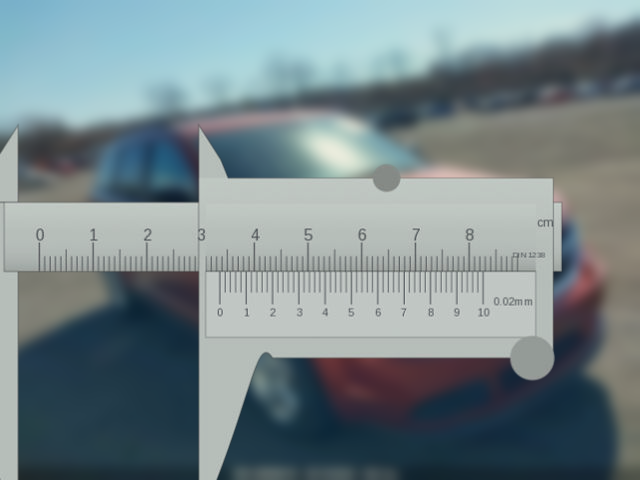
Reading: 33.6mm
